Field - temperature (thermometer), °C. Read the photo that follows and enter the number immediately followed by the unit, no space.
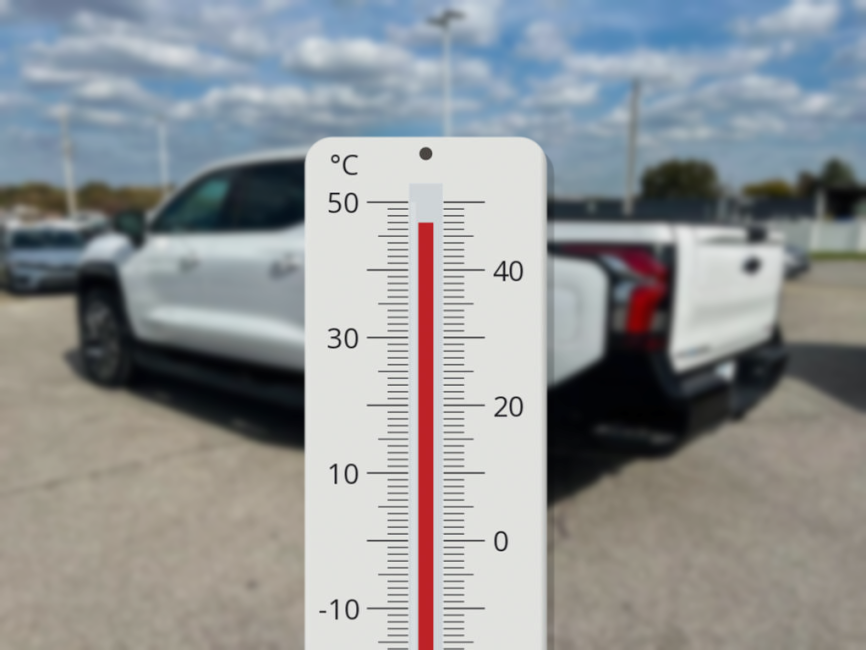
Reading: 47°C
